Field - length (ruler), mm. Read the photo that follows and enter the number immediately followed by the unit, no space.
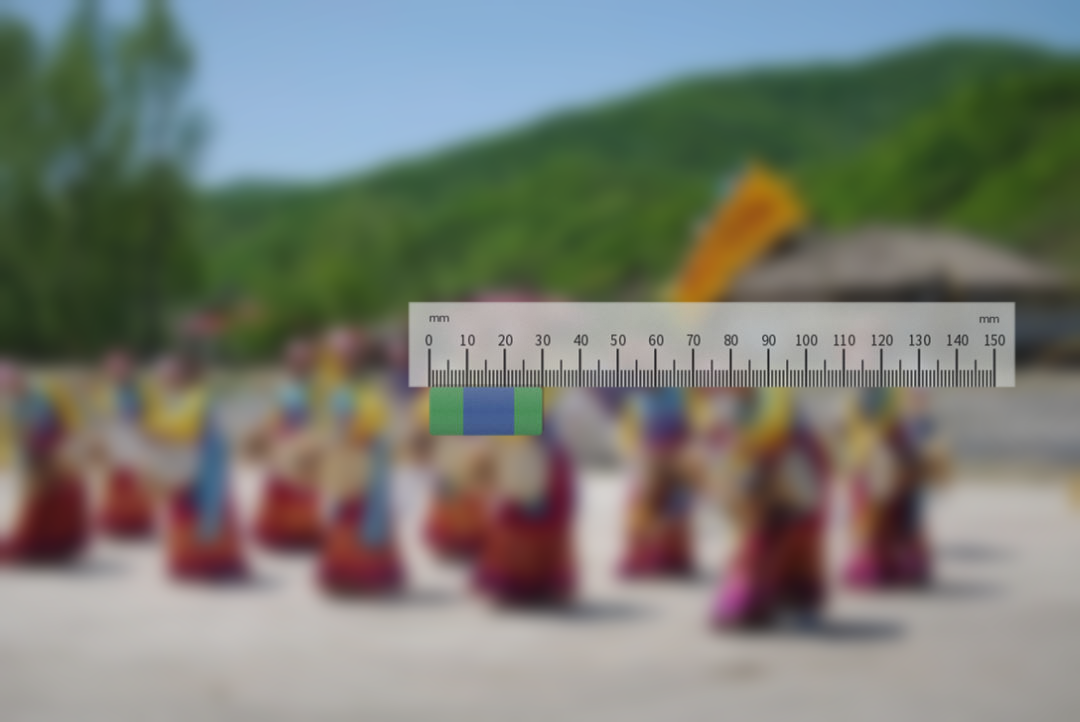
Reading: 30mm
